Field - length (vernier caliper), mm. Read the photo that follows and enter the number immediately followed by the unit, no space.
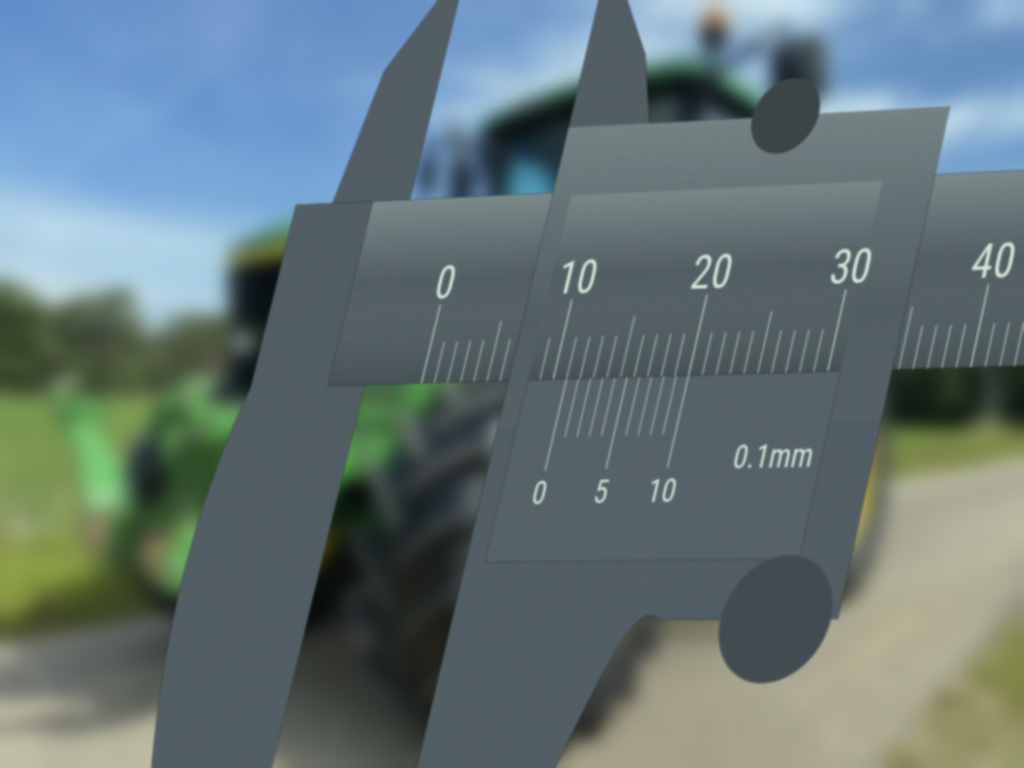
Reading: 11.0mm
